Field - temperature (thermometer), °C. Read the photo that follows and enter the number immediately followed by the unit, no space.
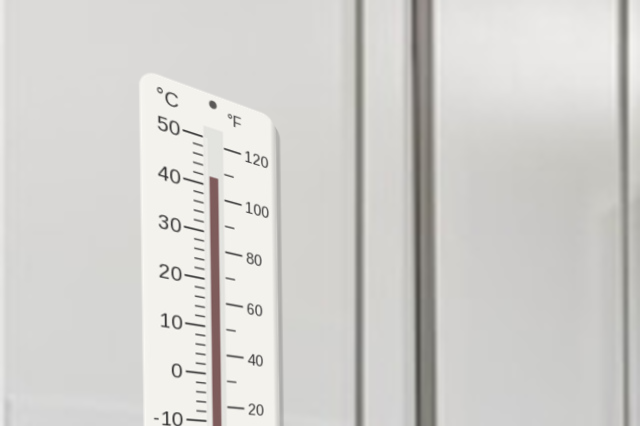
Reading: 42°C
